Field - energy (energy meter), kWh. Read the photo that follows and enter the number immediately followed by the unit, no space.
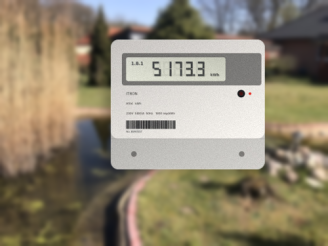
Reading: 5173.3kWh
